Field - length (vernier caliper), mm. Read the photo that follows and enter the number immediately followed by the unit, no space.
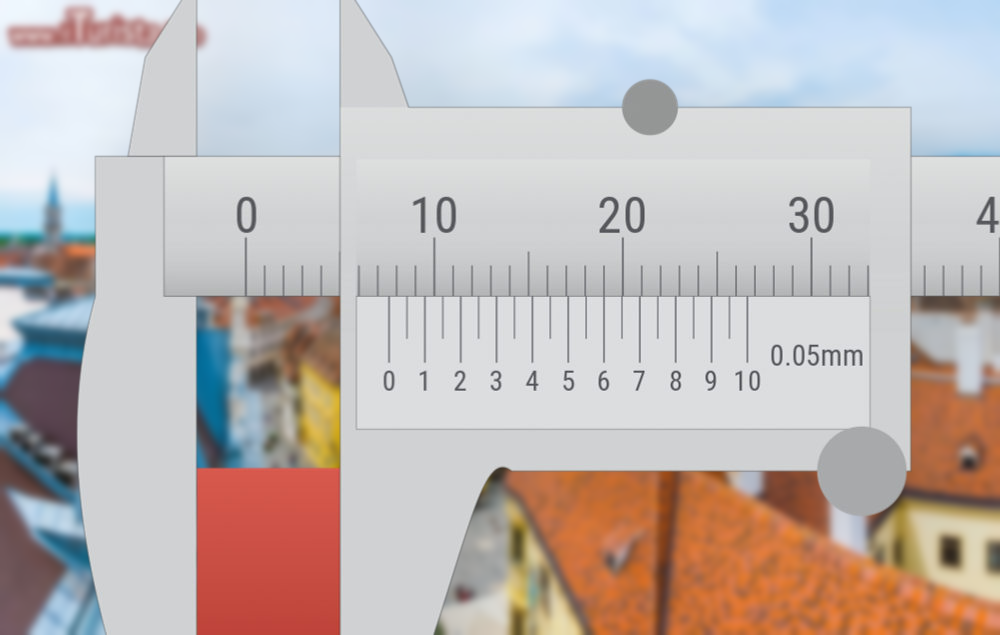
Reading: 7.6mm
